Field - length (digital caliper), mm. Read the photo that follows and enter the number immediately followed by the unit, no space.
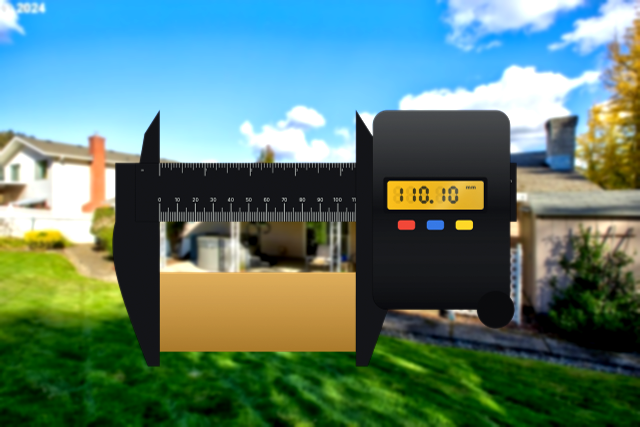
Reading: 110.10mm
